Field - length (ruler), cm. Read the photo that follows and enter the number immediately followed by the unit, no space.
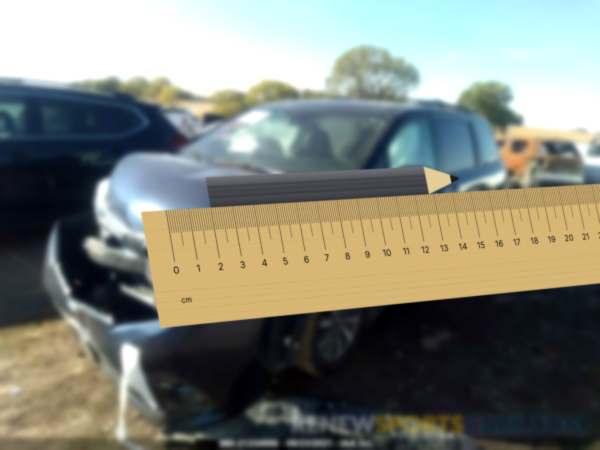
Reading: 12.5cm
